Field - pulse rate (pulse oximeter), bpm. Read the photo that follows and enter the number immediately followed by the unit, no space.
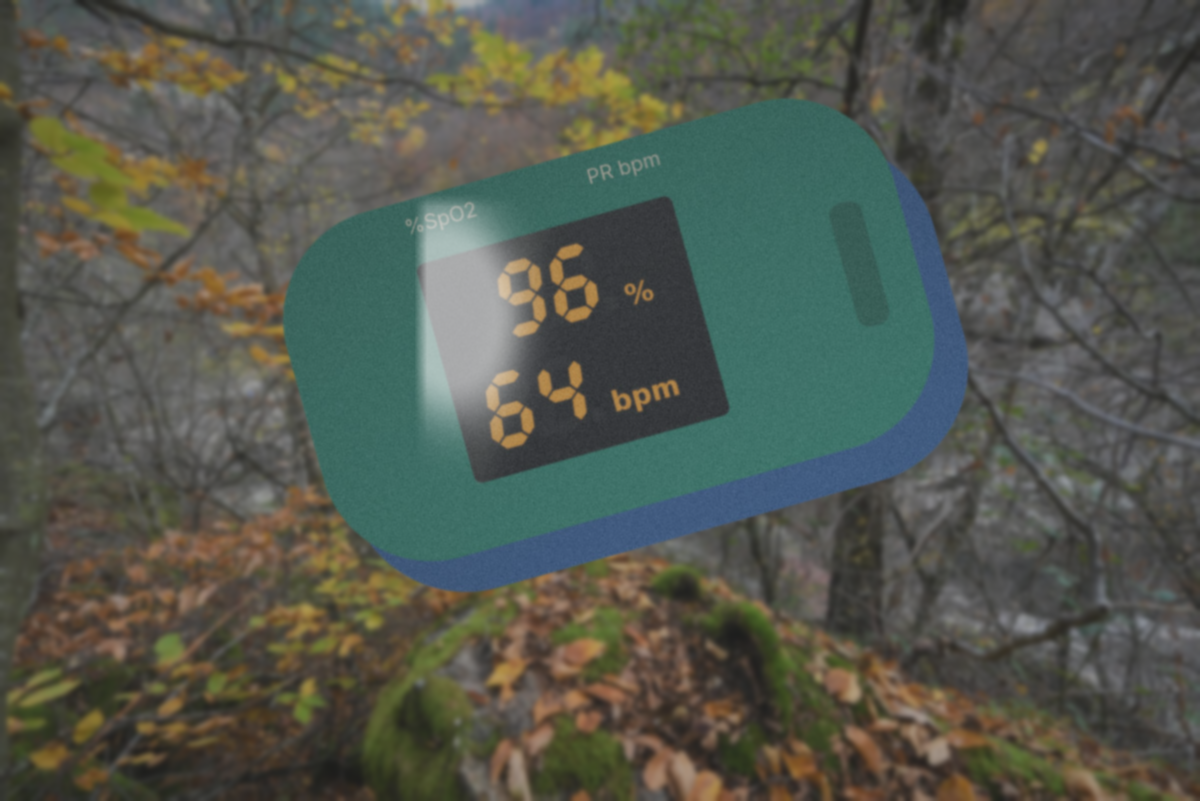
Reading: 64bpm
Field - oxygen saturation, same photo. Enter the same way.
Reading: 96%
